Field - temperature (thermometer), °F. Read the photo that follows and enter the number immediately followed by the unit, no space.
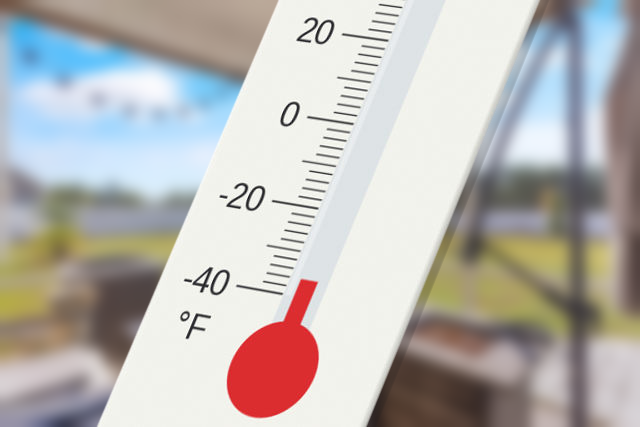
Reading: -36°F
